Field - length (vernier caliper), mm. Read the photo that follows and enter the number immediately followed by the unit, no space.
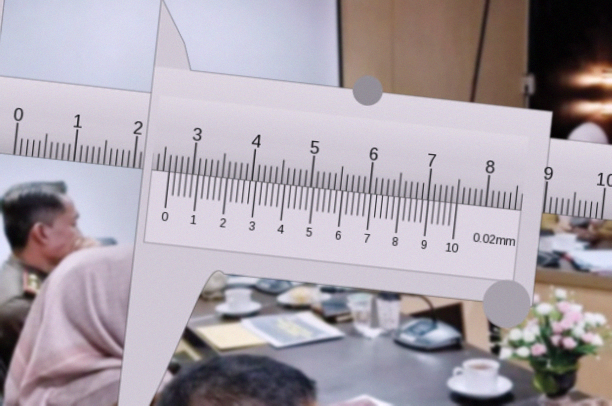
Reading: 26.0mm
